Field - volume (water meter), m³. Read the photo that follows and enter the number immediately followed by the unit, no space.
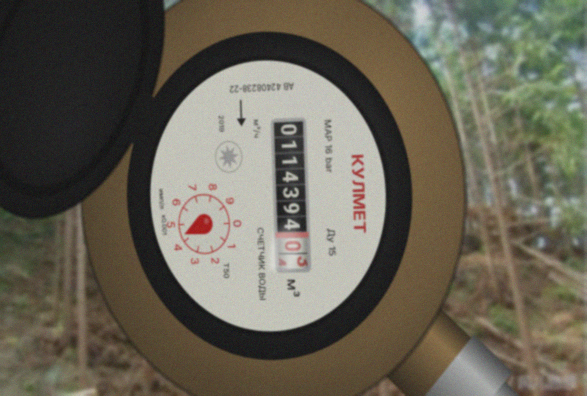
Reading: 114394.034m³
